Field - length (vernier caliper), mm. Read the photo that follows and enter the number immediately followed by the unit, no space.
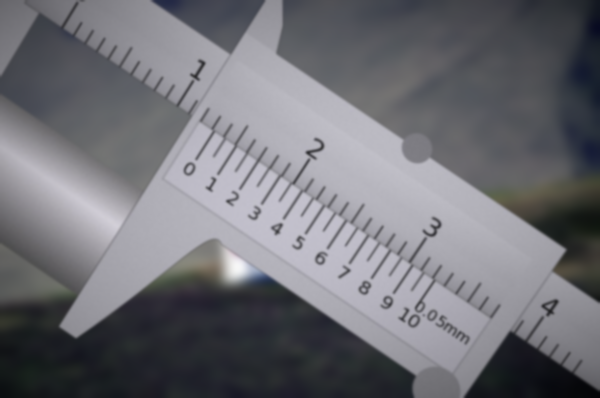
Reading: 13.2mm
